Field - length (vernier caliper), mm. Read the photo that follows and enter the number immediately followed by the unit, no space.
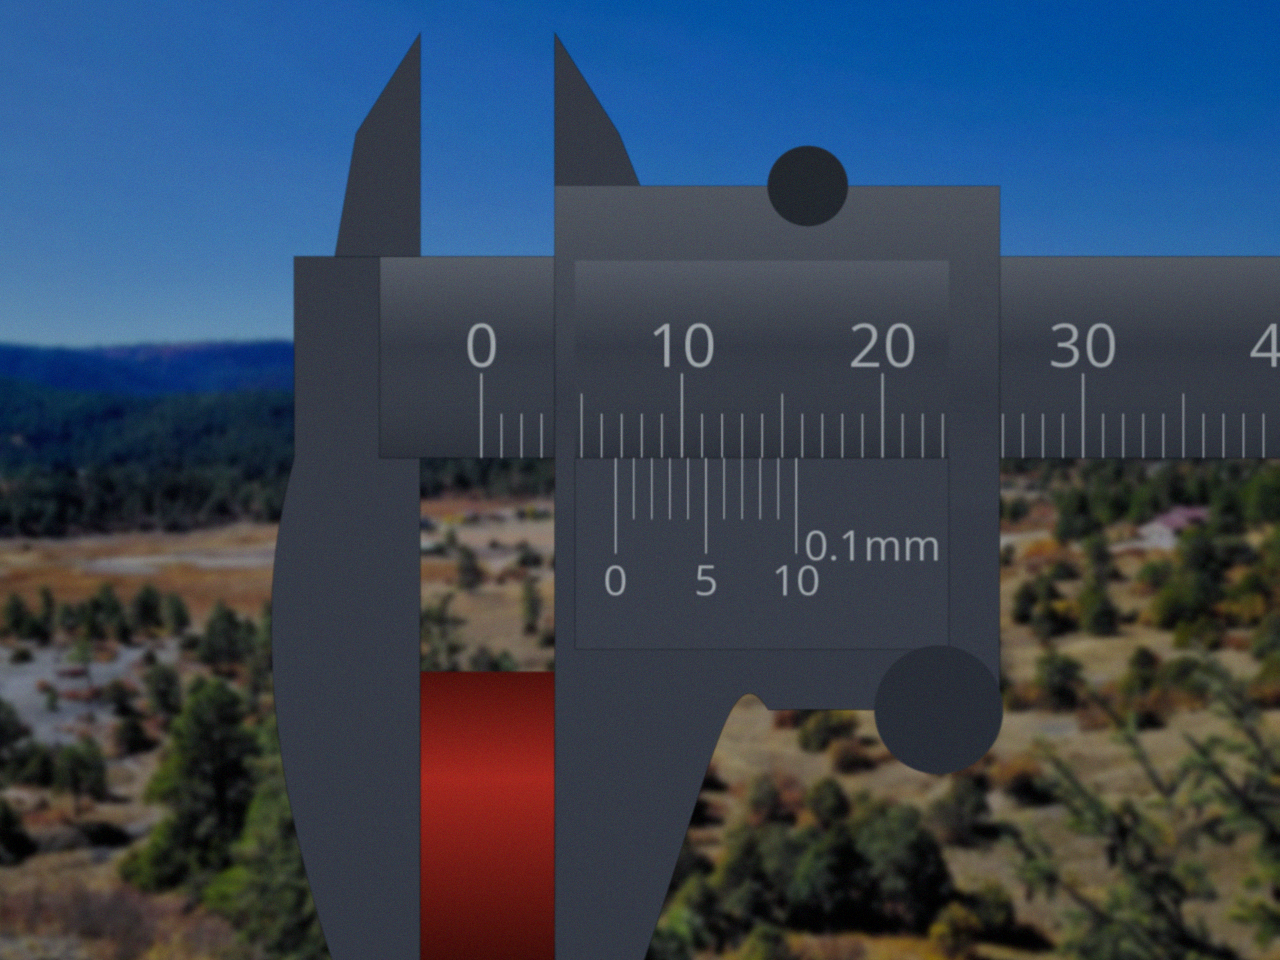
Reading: 6.7mm
